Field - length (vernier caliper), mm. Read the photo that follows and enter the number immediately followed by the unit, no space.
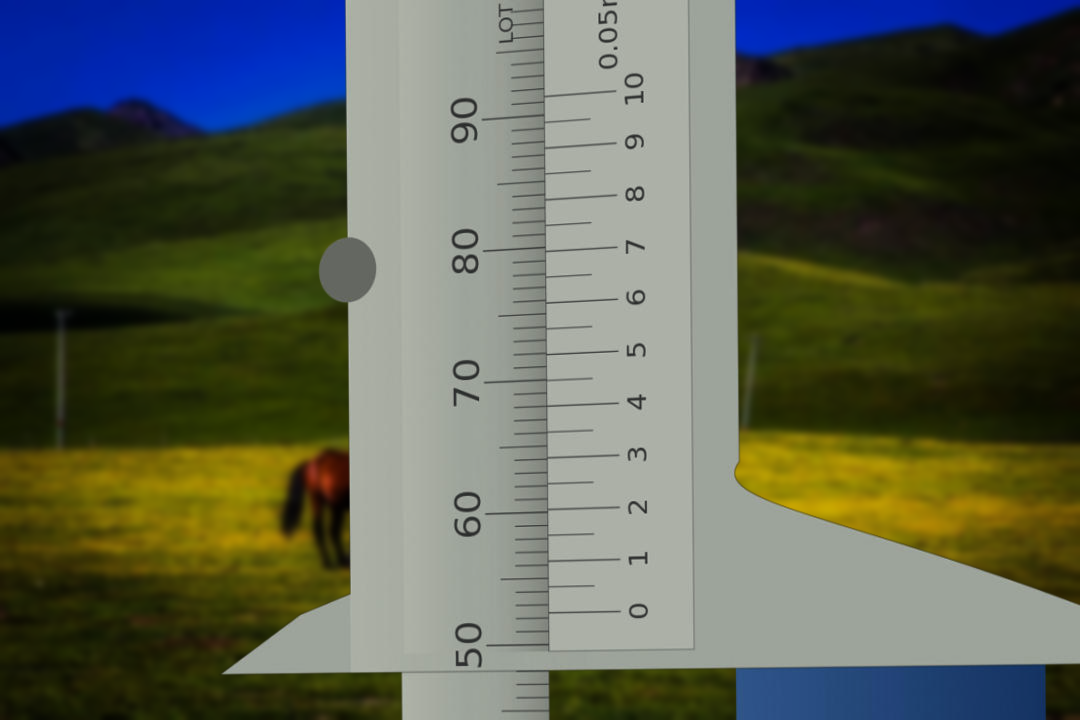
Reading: 52.4mm
